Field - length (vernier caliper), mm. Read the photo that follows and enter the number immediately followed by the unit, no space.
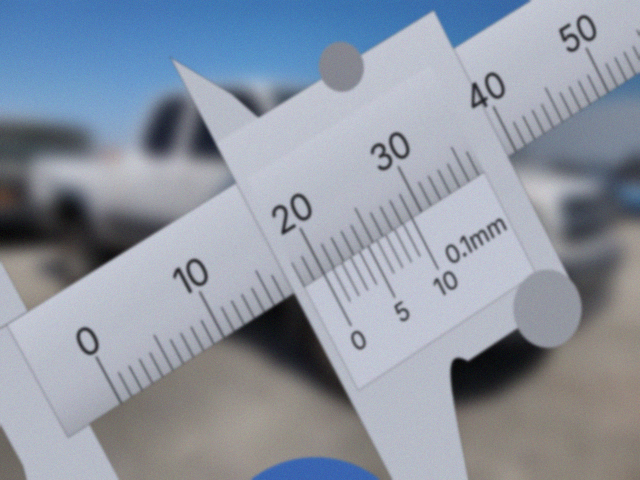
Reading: 20.0mm
